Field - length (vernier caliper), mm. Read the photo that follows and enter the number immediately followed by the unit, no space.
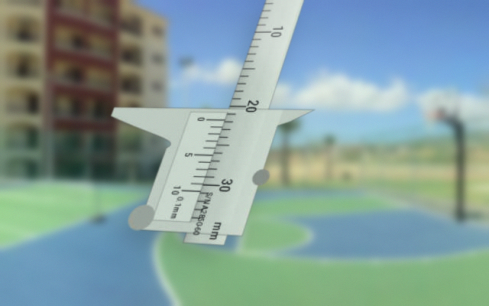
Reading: 21.8mm
